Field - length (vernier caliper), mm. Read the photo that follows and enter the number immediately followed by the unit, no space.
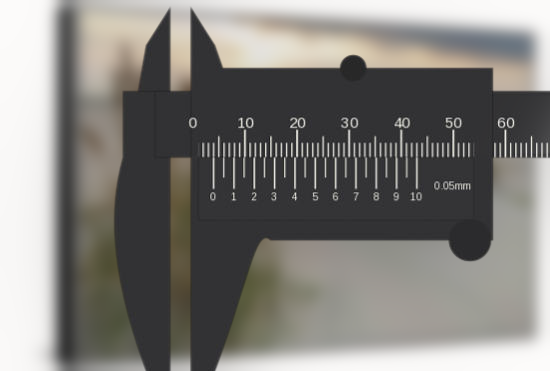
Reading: 4.0mm
